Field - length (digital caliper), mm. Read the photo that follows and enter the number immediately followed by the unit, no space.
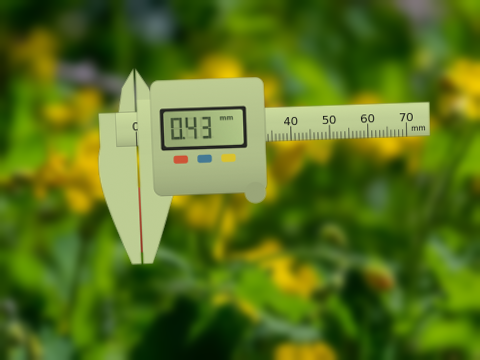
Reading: 0.43mm
